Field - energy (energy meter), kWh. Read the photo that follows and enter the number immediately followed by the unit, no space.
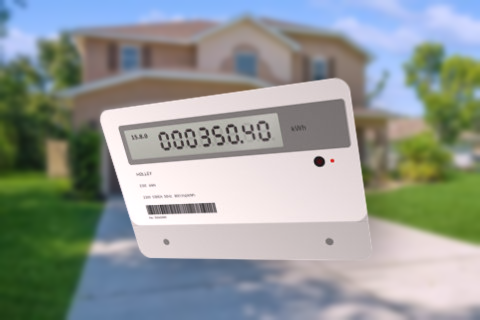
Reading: 350.40kWh
